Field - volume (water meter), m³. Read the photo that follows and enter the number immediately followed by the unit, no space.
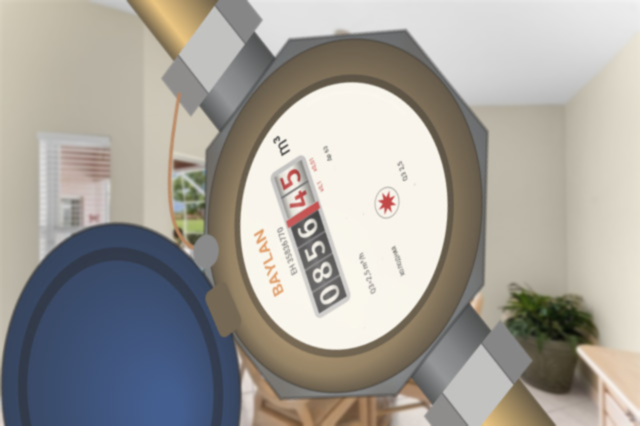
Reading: 856.45m³
